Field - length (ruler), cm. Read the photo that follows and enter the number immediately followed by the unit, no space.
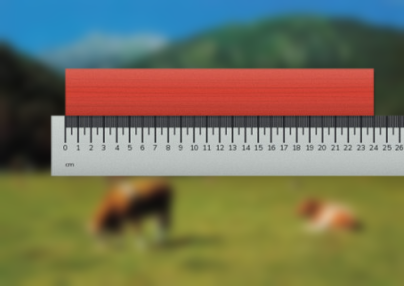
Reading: 24cm
